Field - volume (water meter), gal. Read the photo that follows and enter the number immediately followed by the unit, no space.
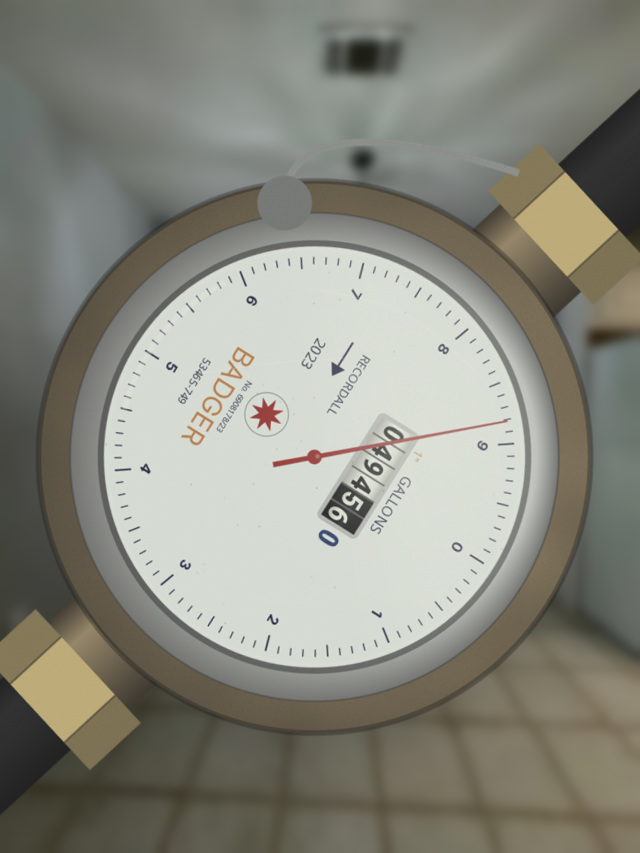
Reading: 494558.8gal
